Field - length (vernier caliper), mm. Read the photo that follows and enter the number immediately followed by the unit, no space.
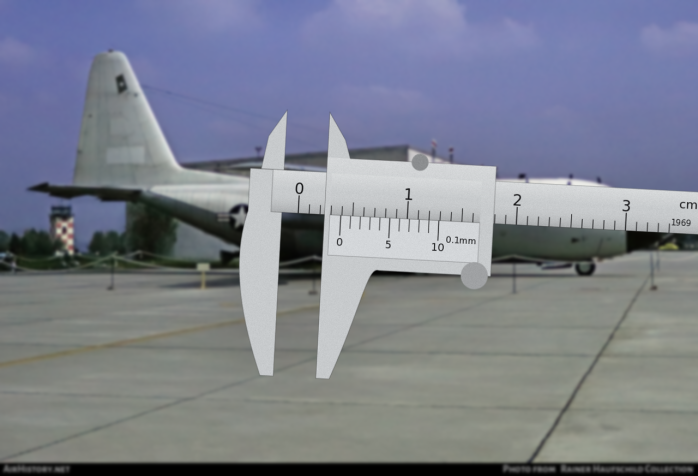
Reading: 3.9mm
